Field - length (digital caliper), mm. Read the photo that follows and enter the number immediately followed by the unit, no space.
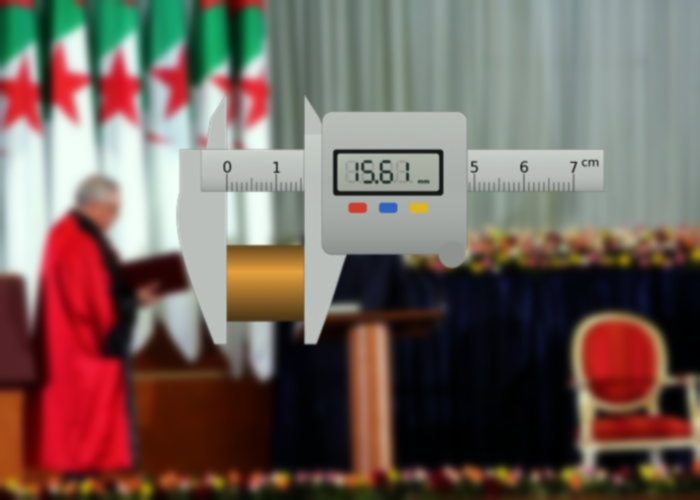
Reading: 15.61mm
